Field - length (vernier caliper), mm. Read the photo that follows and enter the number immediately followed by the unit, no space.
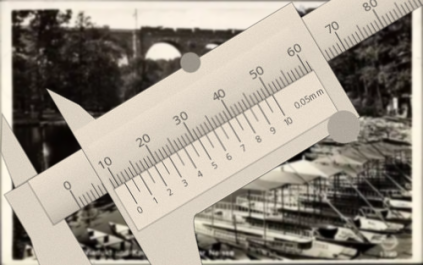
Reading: 11.5mm
